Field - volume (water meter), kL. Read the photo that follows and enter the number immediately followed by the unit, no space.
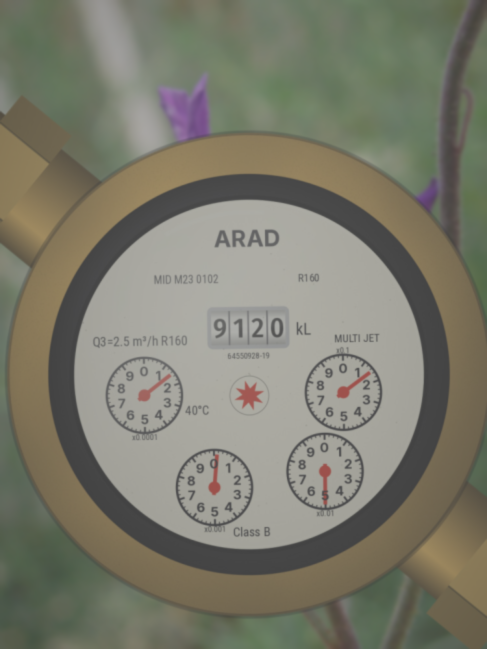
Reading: 9120.1501kL
